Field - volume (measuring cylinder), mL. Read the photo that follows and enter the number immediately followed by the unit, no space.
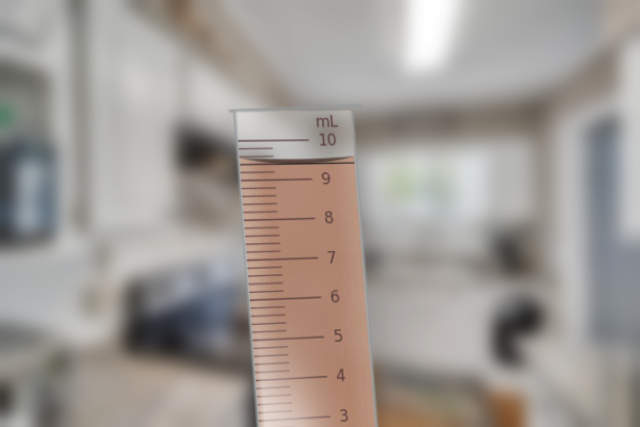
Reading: 9.4mL
